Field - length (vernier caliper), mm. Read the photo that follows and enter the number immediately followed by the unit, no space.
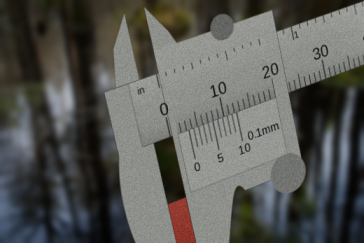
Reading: 3.4mm
